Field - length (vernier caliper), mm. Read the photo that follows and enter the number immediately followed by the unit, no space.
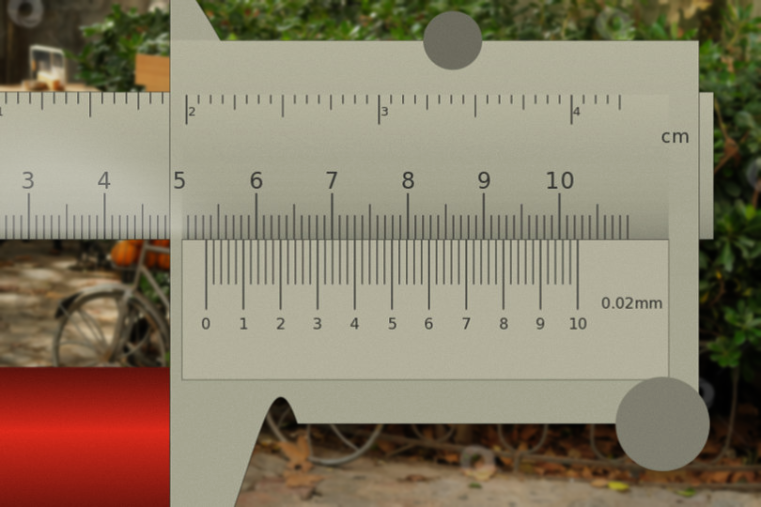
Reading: 53.4mm
